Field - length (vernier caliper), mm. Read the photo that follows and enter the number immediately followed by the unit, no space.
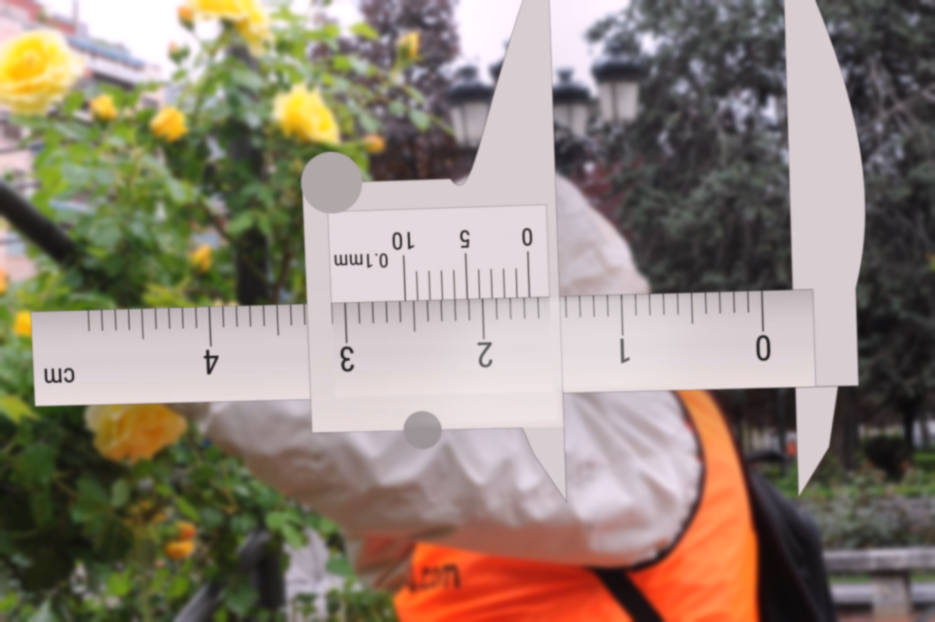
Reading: 16.6mm
